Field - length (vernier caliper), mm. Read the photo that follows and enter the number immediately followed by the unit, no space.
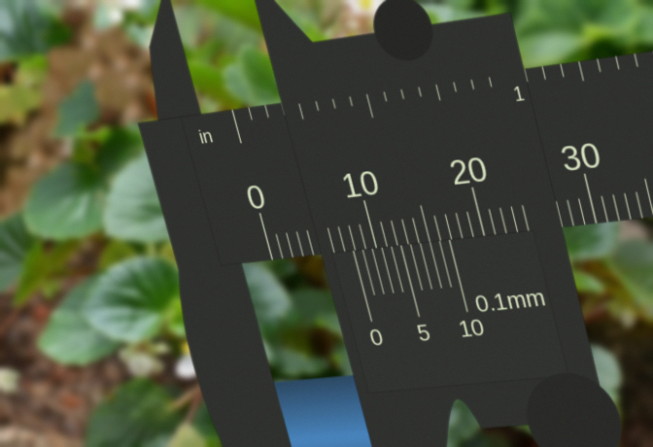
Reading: 7.8mm
